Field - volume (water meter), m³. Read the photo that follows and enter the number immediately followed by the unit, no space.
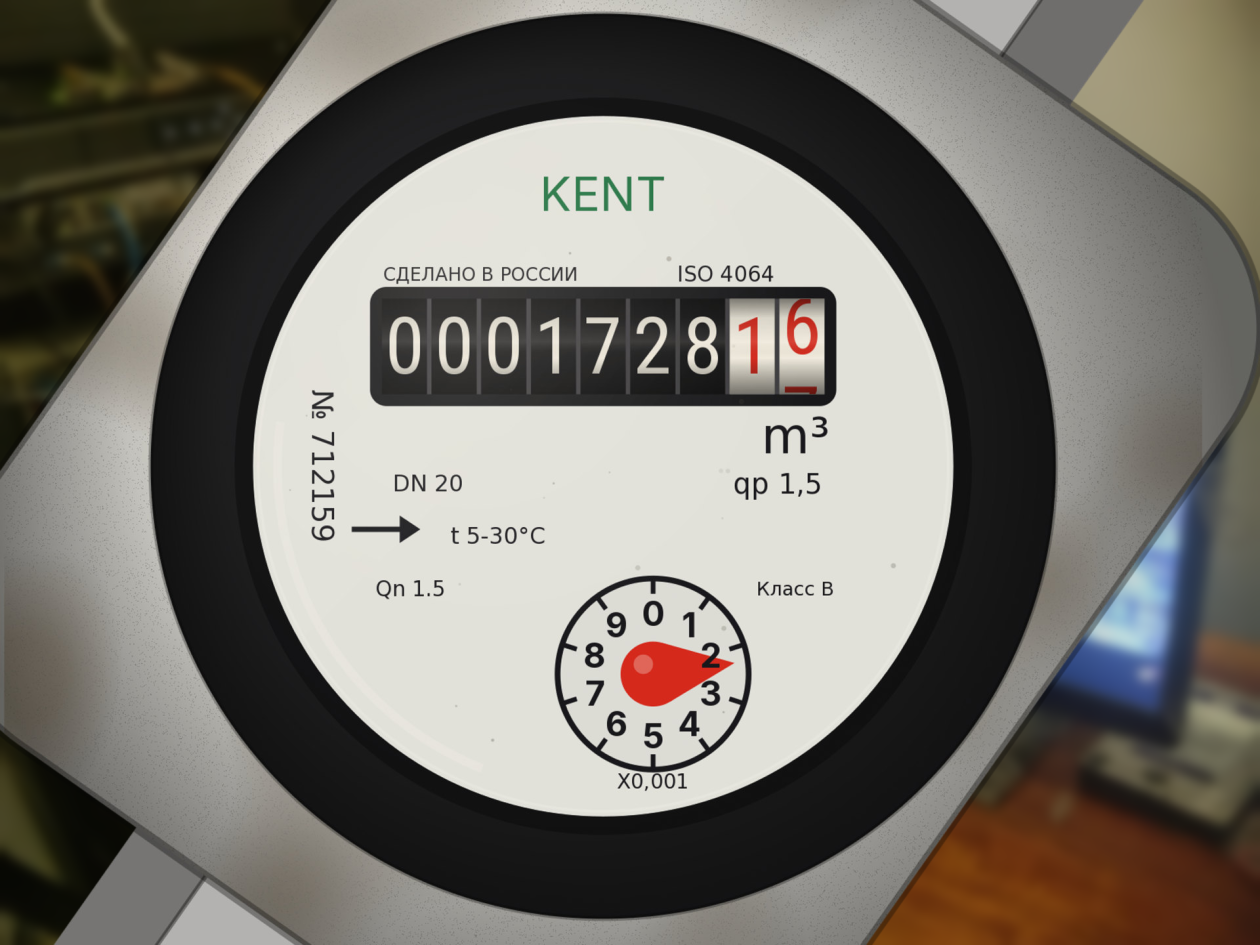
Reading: 1728.162m³
